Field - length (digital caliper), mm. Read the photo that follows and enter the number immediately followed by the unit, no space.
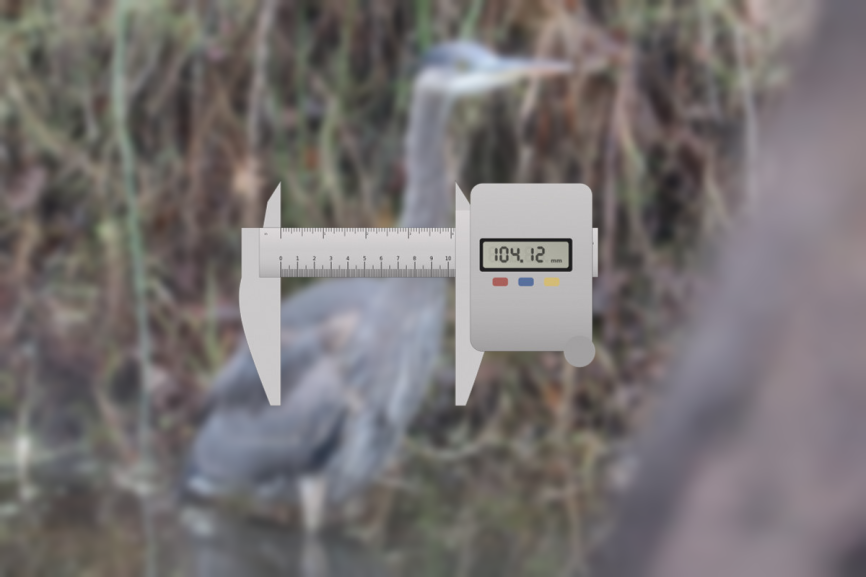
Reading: 104.12mm
